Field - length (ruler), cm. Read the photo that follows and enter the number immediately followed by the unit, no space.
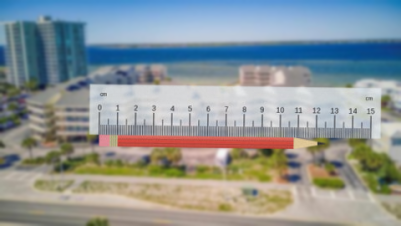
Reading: 12.5cm
